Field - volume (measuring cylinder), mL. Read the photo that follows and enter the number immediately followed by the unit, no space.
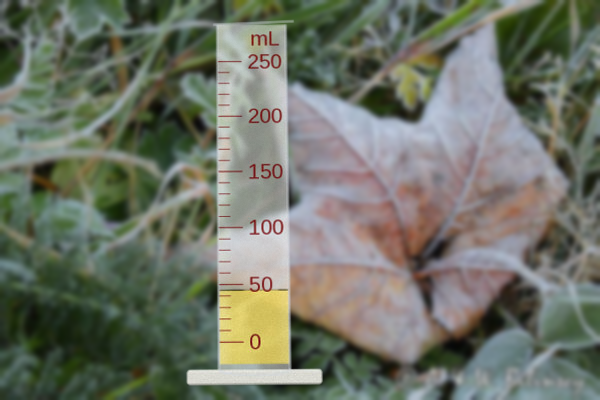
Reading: 45mL
